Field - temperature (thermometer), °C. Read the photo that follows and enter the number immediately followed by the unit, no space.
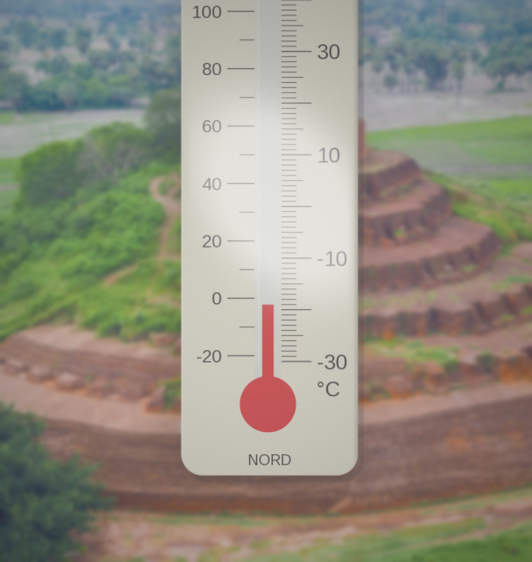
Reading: -19°C
